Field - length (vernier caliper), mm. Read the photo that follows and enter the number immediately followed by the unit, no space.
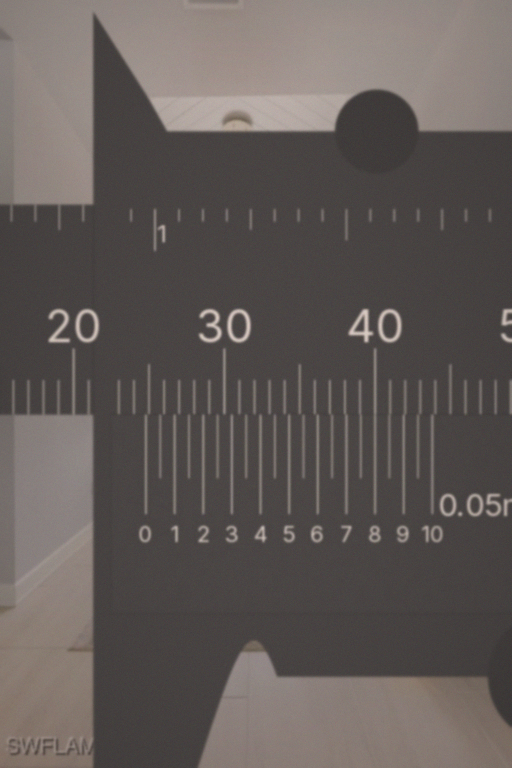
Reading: 24.8mm
